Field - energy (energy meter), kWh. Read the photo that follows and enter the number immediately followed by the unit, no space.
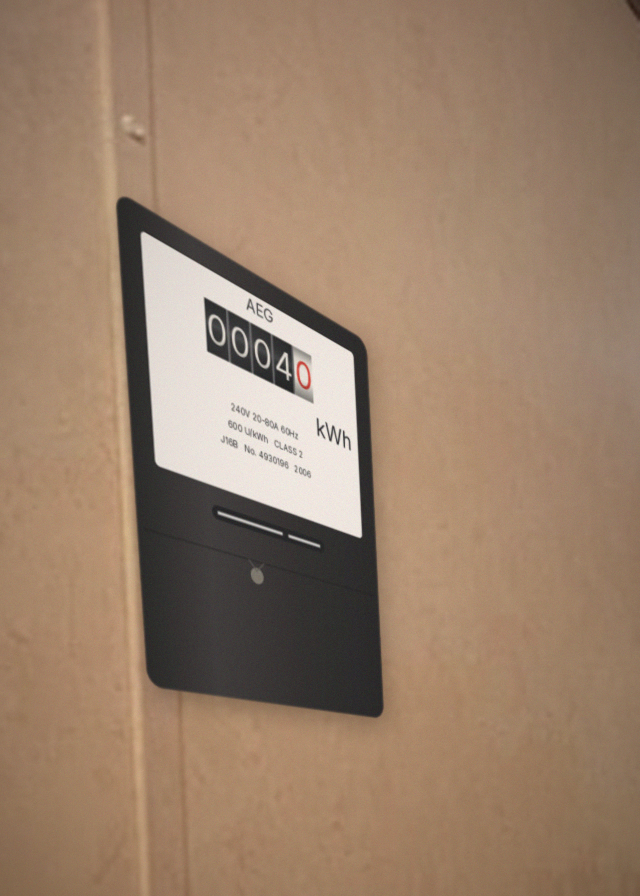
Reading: 4.0kWh
